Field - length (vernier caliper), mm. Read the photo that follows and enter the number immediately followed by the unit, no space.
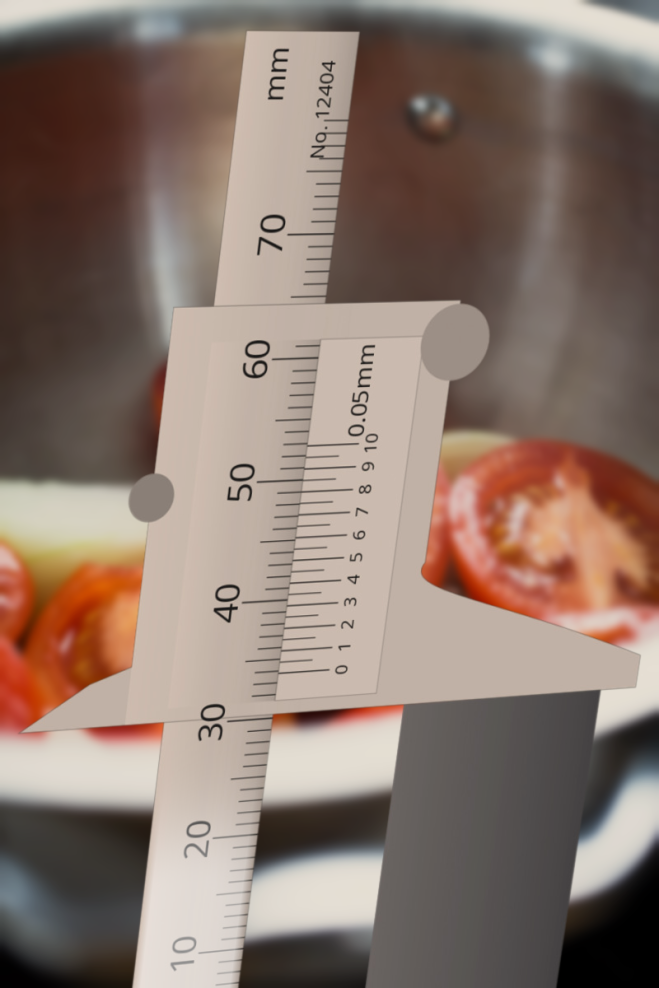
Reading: 33.8mm
